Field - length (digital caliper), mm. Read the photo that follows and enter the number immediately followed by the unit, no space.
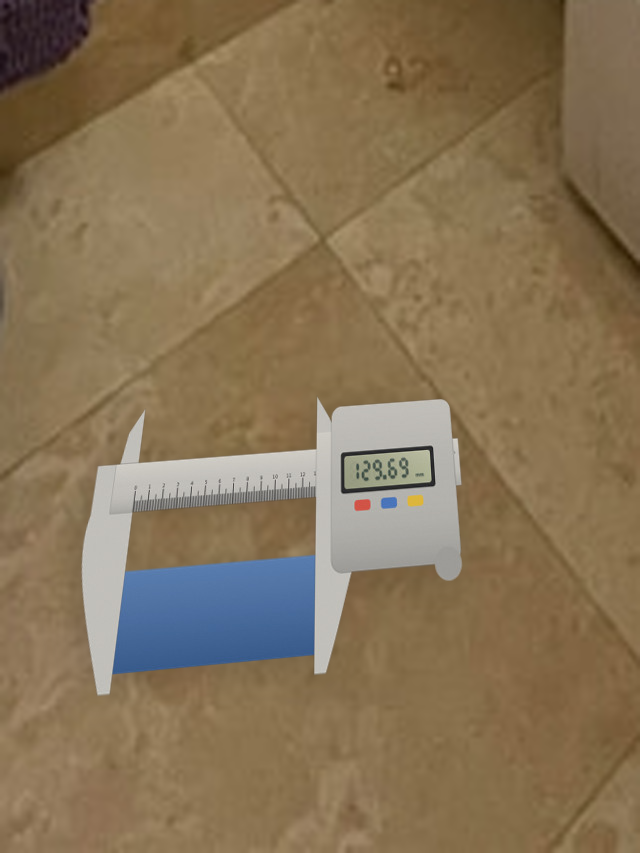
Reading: 129.69mm
